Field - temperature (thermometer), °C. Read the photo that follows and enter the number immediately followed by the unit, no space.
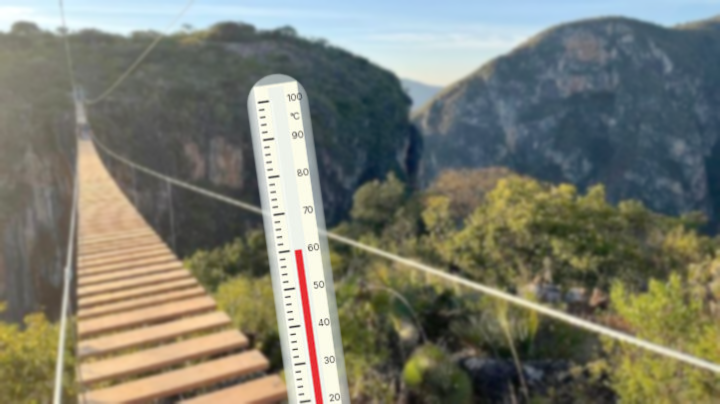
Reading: 60°C
